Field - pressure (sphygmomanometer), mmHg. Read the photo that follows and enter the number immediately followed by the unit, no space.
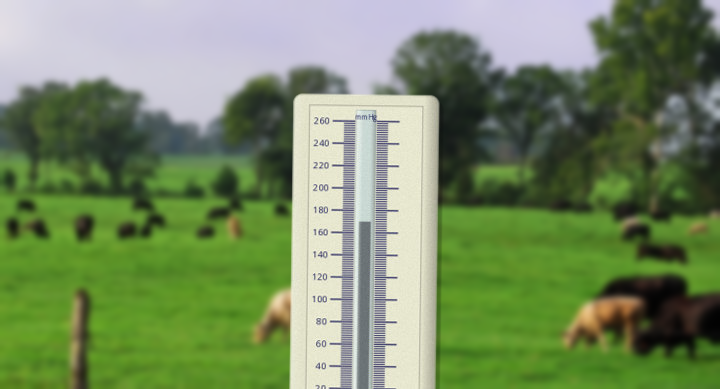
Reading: 170mmHg
